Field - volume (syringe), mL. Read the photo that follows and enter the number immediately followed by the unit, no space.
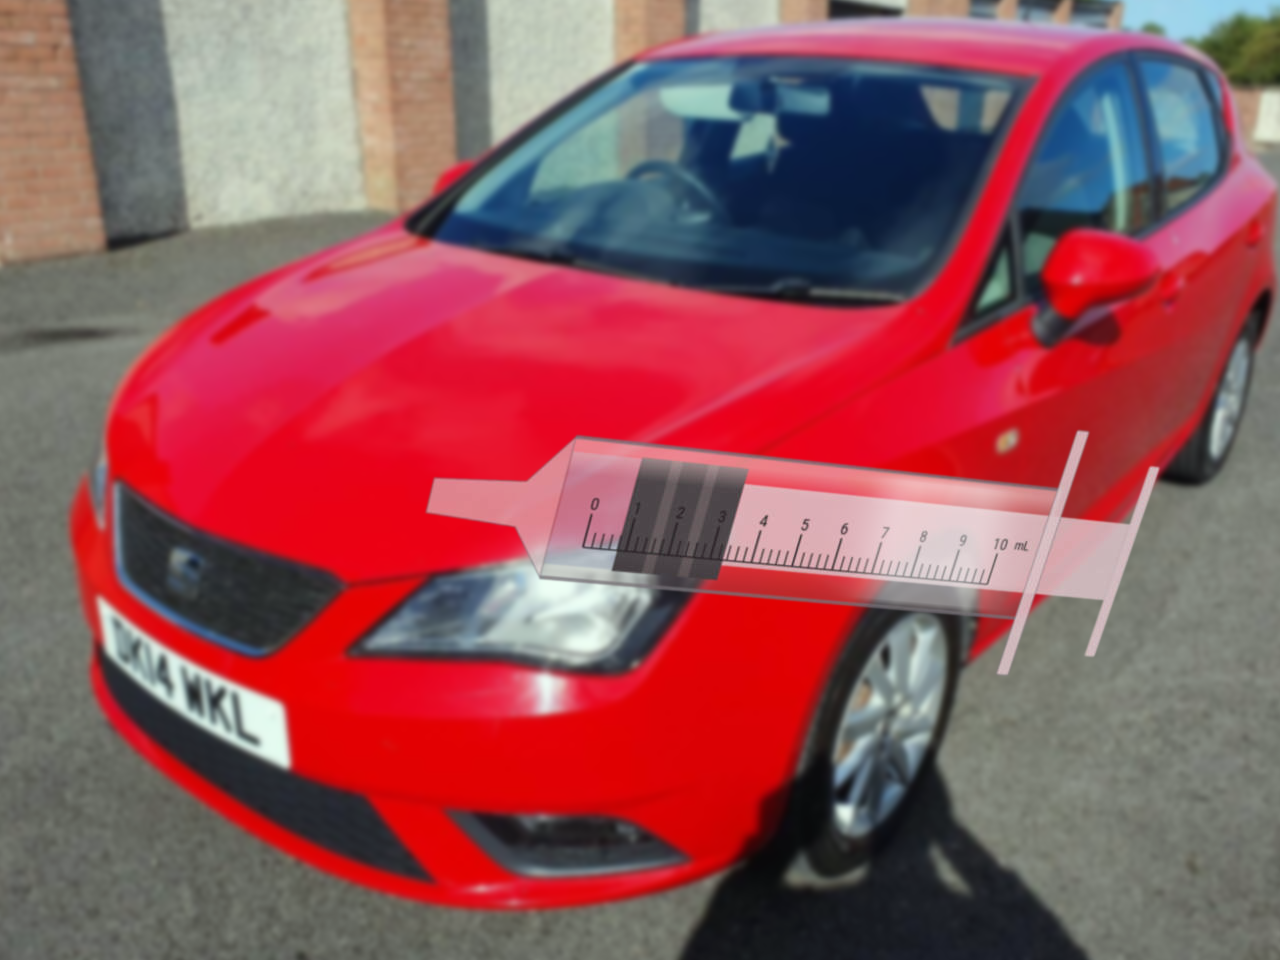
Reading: 0.8mL
